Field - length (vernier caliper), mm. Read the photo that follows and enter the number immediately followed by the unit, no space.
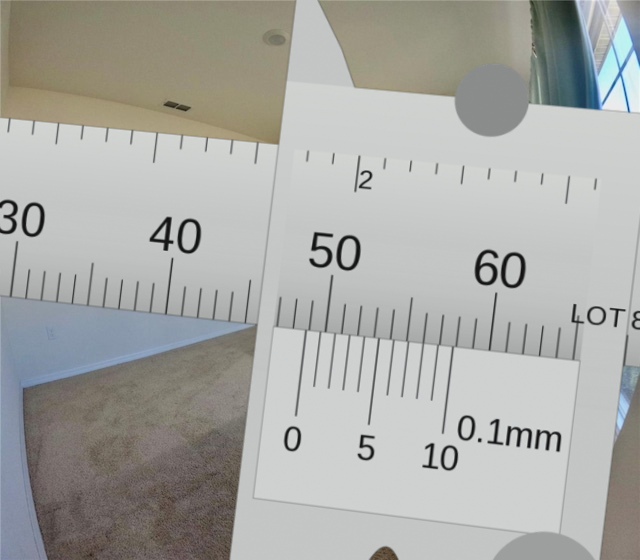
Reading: 48.8mm
